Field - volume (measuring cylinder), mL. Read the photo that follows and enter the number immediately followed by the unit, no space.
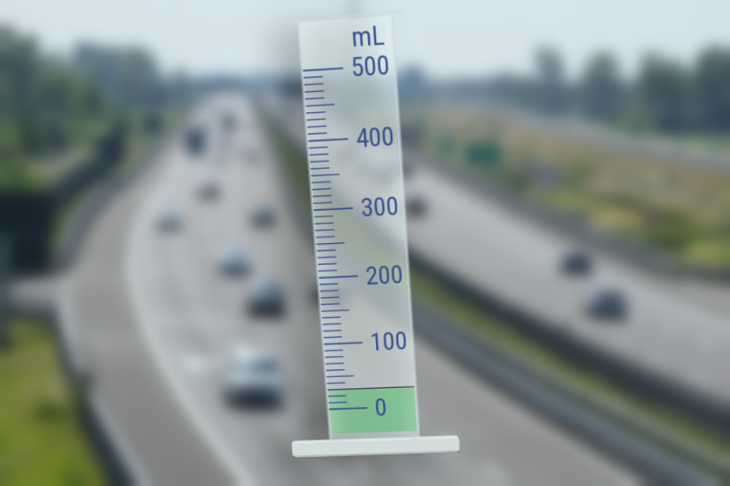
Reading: 30mL
